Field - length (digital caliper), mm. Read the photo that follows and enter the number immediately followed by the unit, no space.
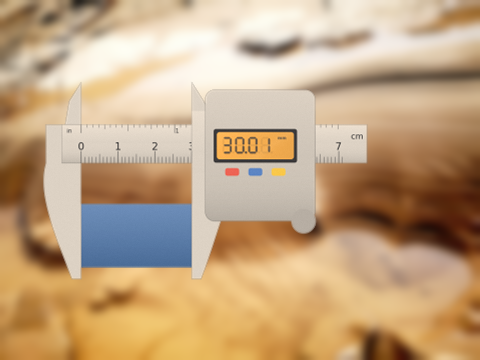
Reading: 30.01mm
